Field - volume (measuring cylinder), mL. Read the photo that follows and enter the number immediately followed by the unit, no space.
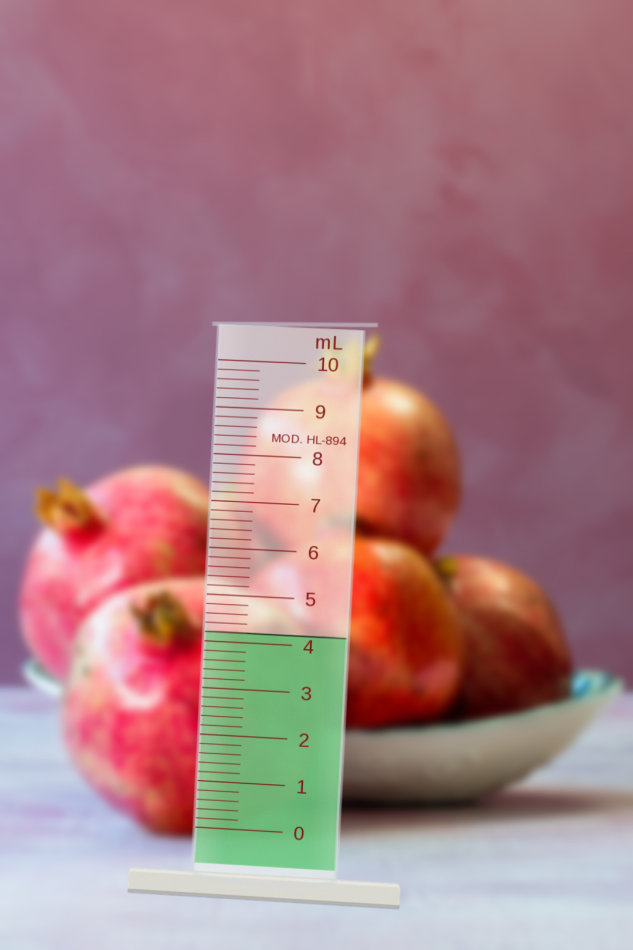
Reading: 4.2mL
